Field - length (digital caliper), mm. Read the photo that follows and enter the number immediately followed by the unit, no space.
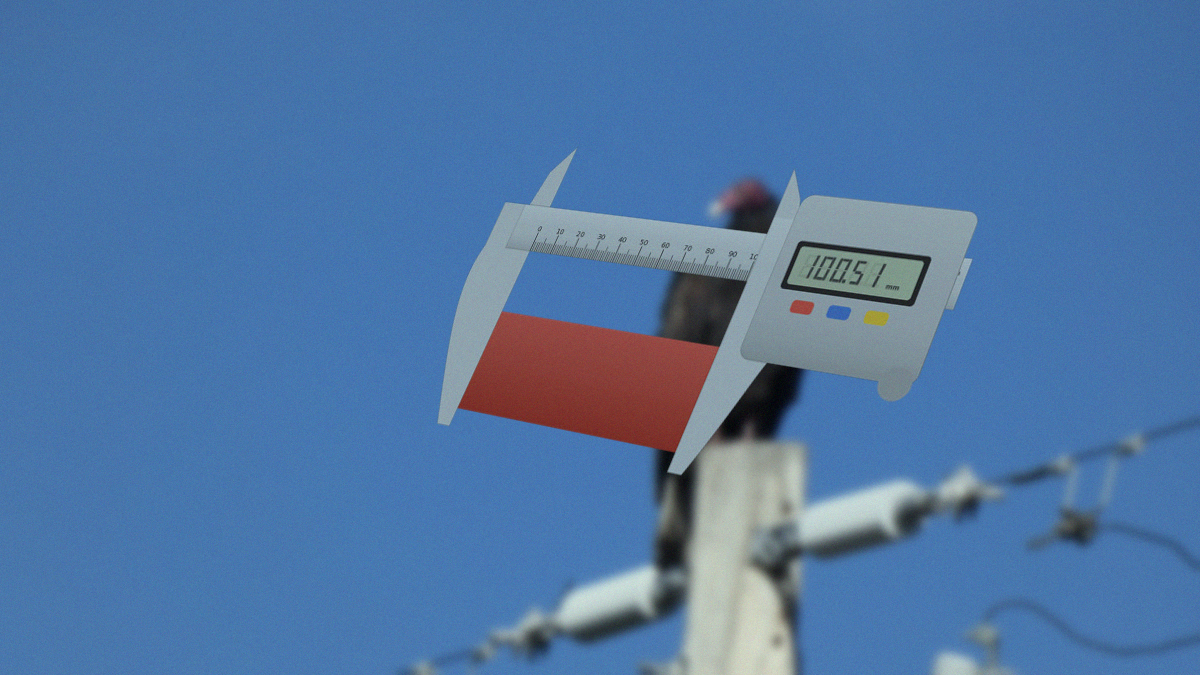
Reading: 100.51mm
